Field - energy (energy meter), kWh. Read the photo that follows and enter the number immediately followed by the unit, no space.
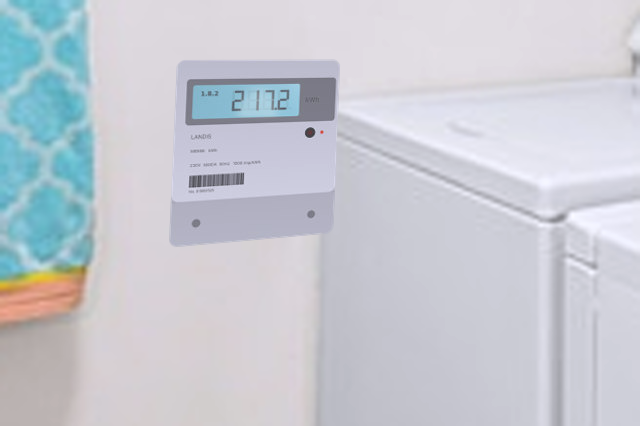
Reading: 217.2kWh
